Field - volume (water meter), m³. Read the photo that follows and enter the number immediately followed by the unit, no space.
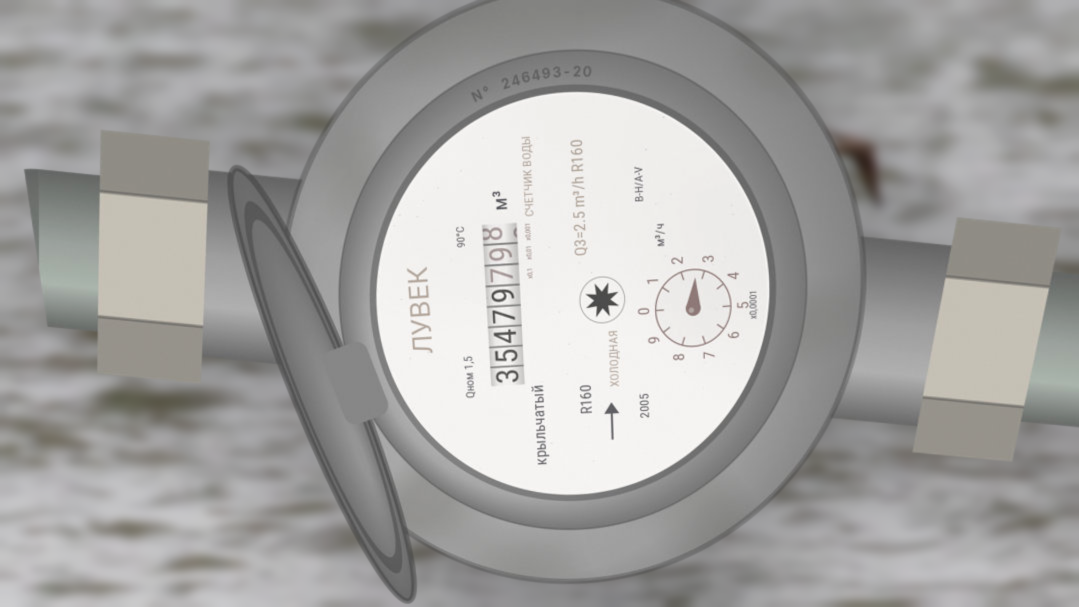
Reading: 35479.7982m³
